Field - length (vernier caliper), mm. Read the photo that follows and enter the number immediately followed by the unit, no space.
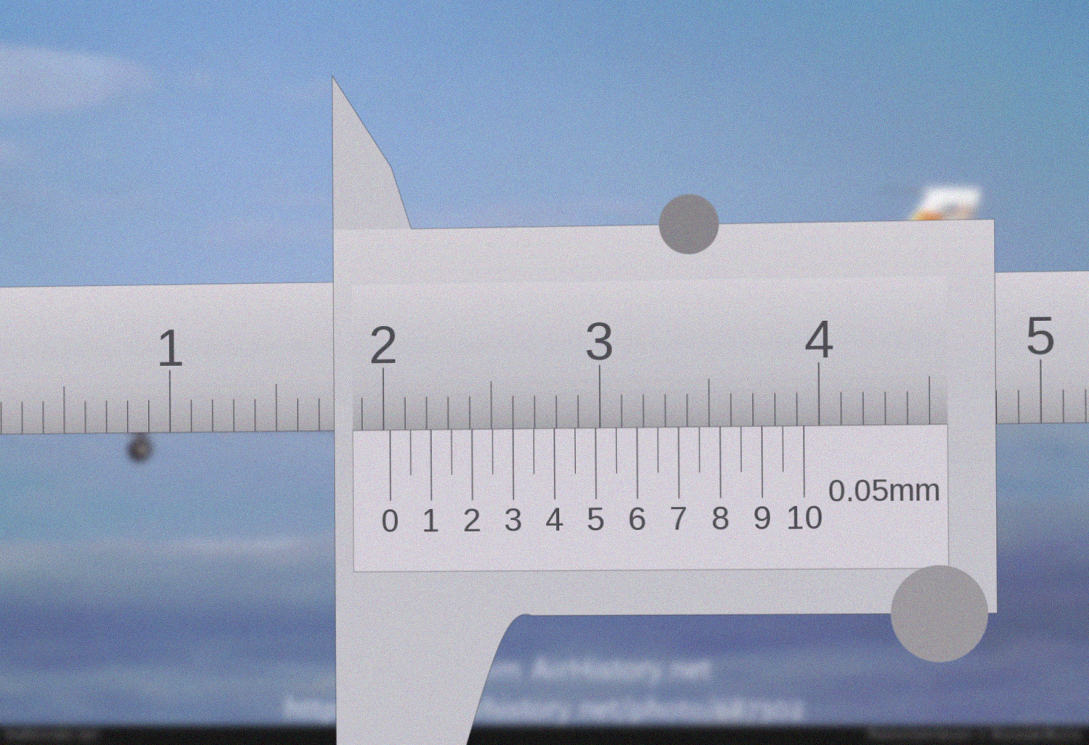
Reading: 20.30mm
